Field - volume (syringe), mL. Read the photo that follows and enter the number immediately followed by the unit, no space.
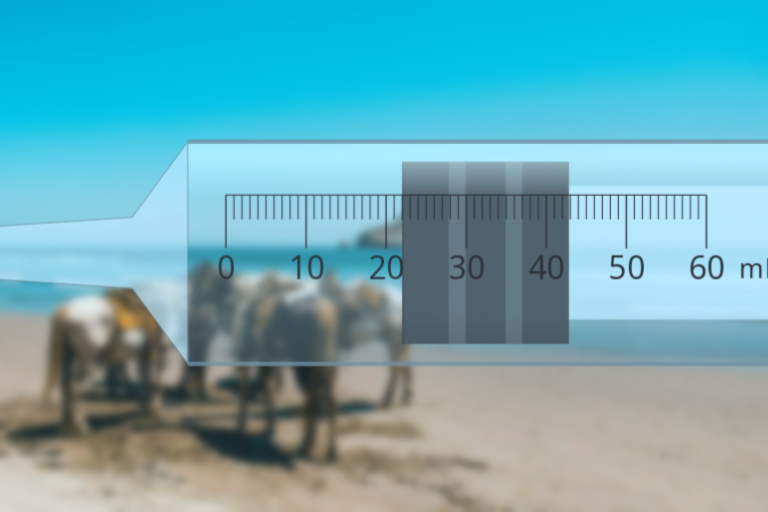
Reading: 22mL
